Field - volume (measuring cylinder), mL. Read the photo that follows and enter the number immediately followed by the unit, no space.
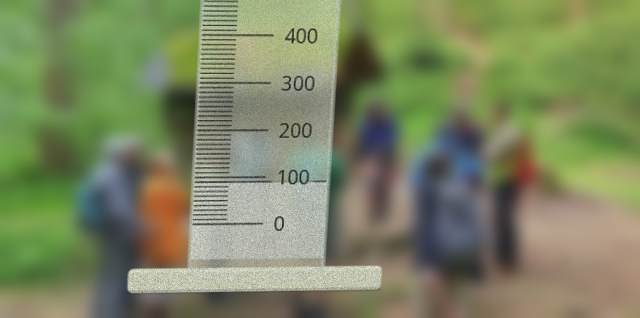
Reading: 90mL
